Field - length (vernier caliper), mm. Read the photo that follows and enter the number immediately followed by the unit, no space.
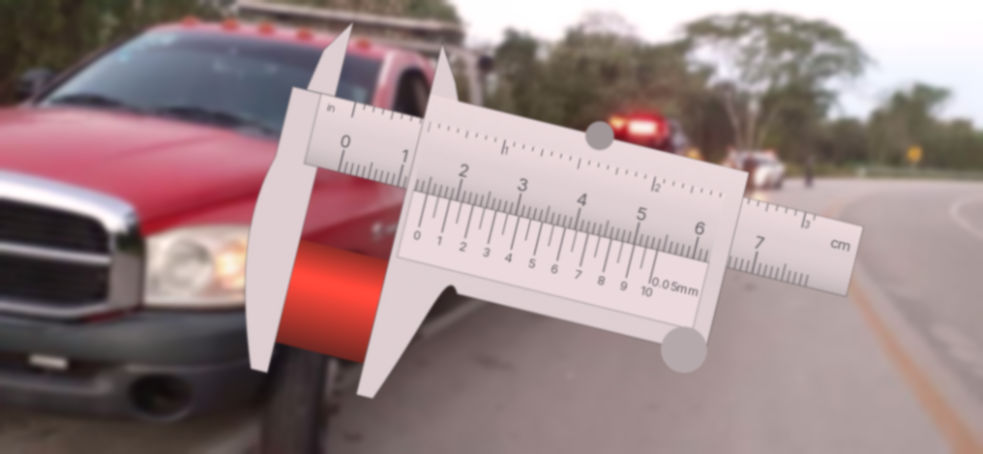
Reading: 15.0mm
